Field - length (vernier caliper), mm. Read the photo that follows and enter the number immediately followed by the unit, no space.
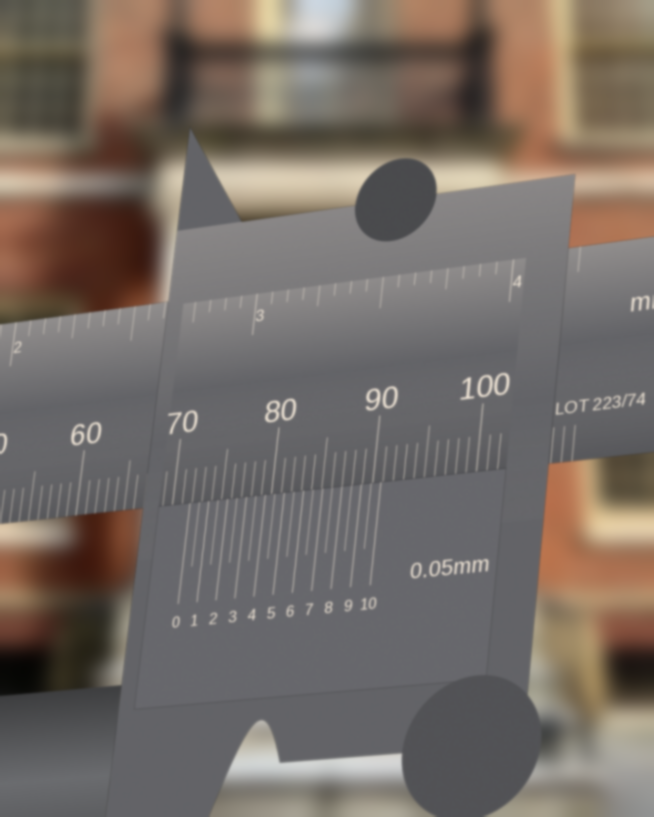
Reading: 71.8mm
